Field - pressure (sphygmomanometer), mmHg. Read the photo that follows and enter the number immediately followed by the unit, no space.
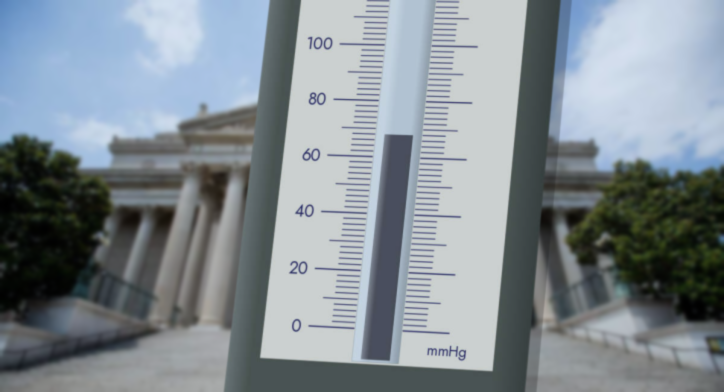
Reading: 68mmHg
